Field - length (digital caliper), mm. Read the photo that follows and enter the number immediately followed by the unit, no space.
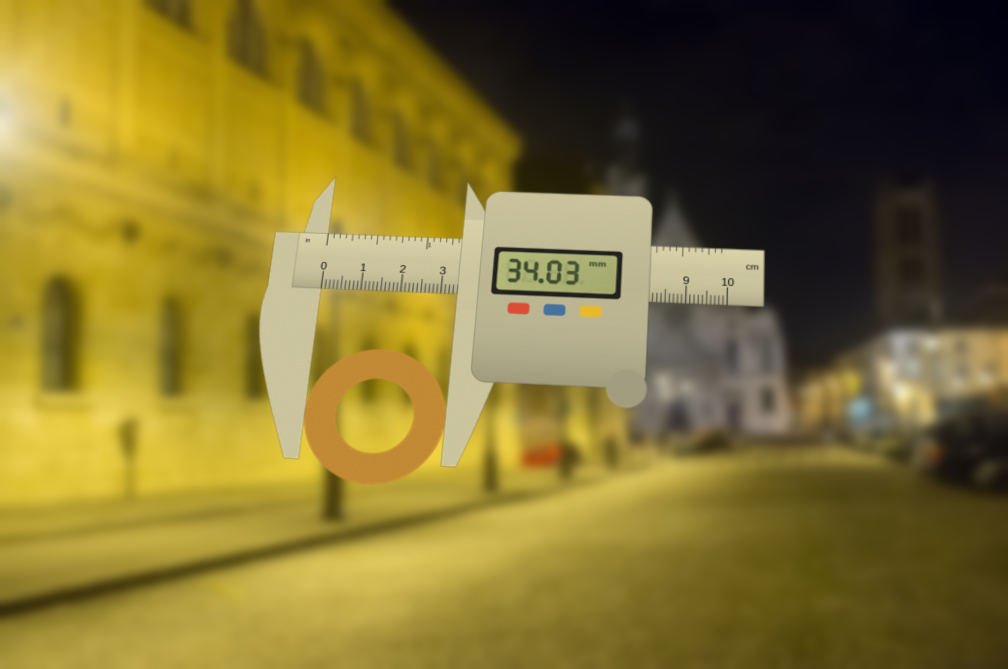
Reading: 34.03mm
